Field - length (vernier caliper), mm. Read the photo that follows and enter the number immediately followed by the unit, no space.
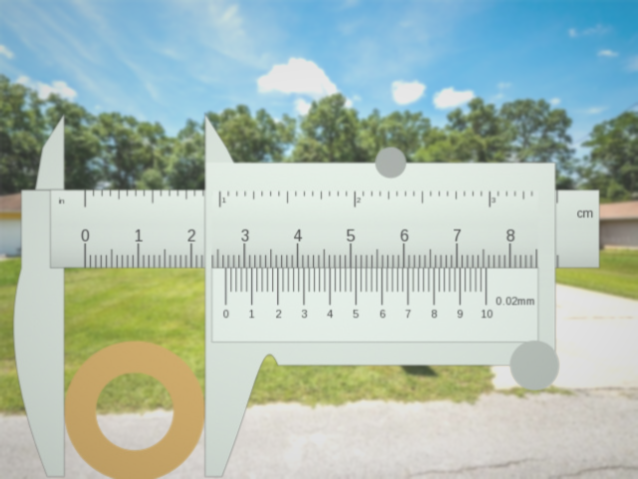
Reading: 26.5mm
